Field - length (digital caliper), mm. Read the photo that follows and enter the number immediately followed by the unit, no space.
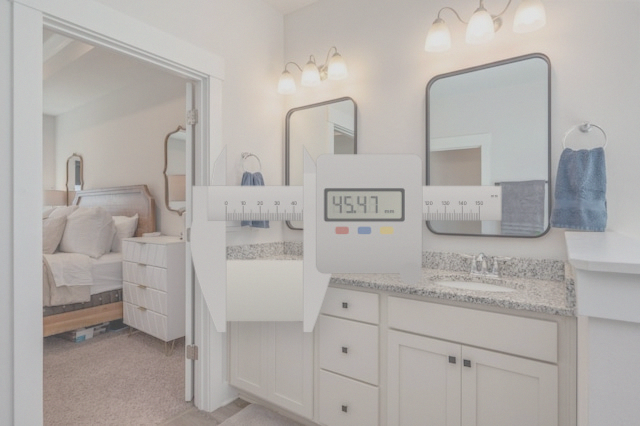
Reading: 45.47mm
